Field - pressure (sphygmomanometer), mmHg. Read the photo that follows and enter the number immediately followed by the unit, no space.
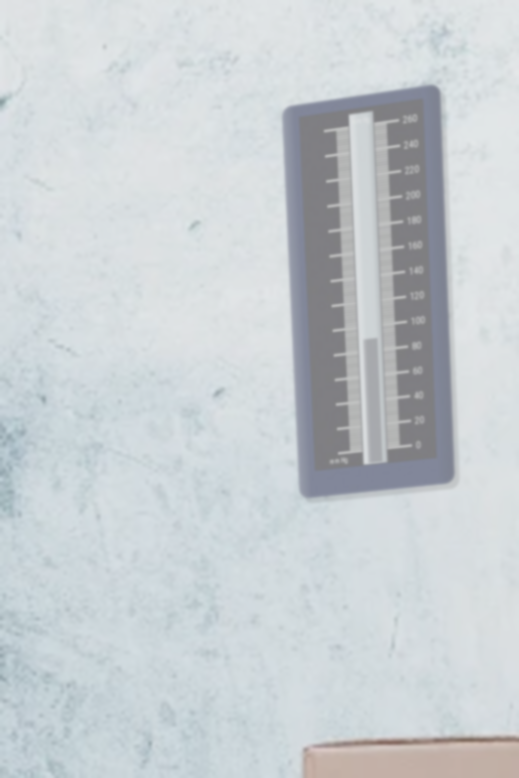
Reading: 90mmHg
